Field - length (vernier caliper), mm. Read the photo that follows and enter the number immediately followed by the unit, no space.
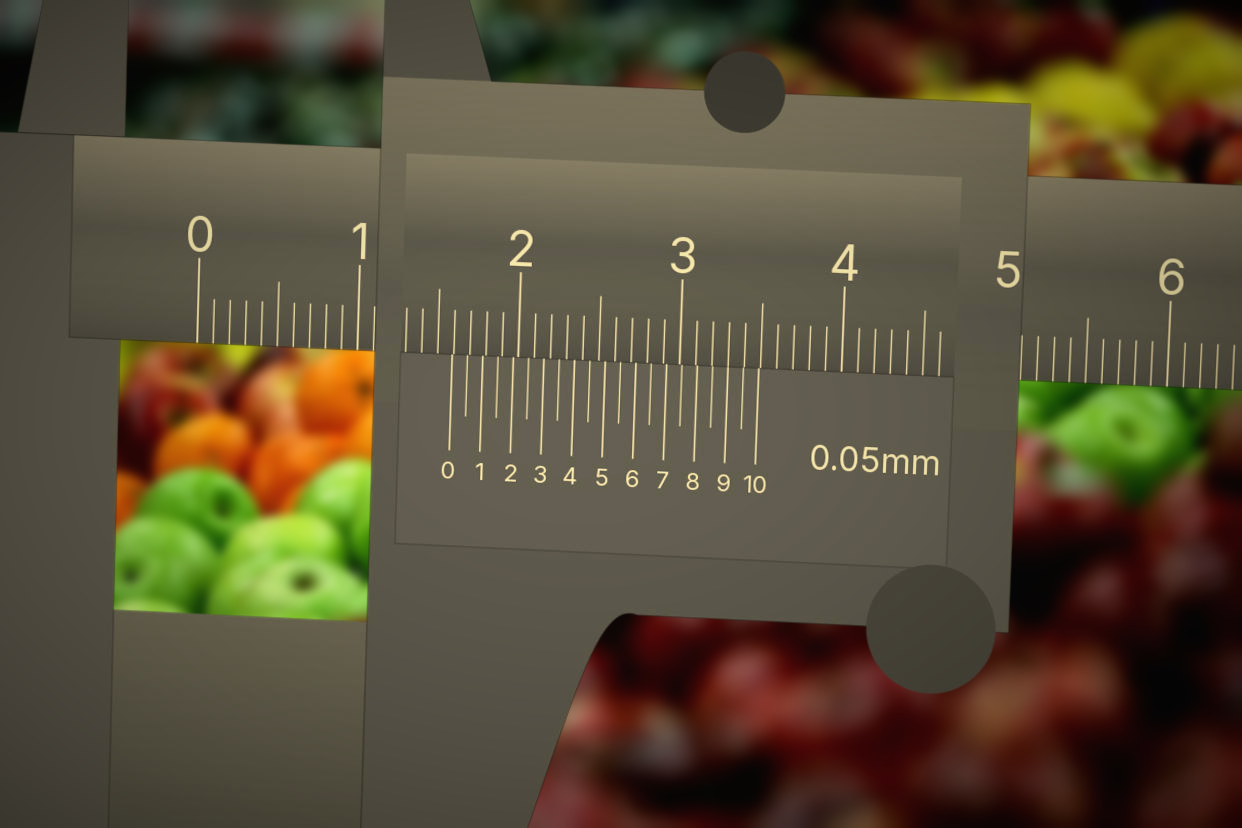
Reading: 15.9mm
